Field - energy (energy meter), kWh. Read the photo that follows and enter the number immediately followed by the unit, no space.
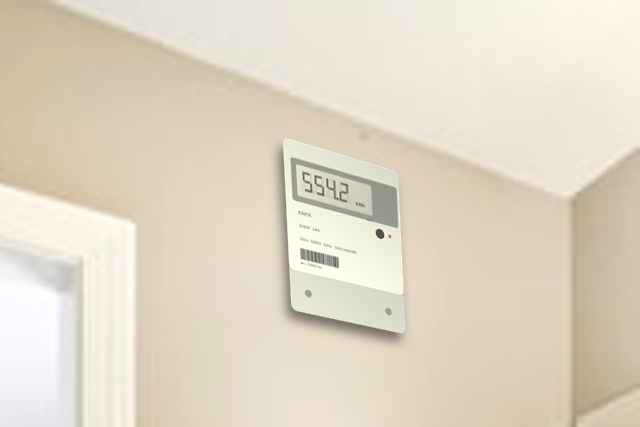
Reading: 554.2kWh
